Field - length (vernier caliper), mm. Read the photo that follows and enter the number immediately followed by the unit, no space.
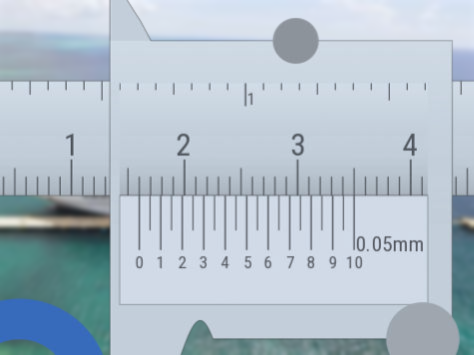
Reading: 16.0mm
